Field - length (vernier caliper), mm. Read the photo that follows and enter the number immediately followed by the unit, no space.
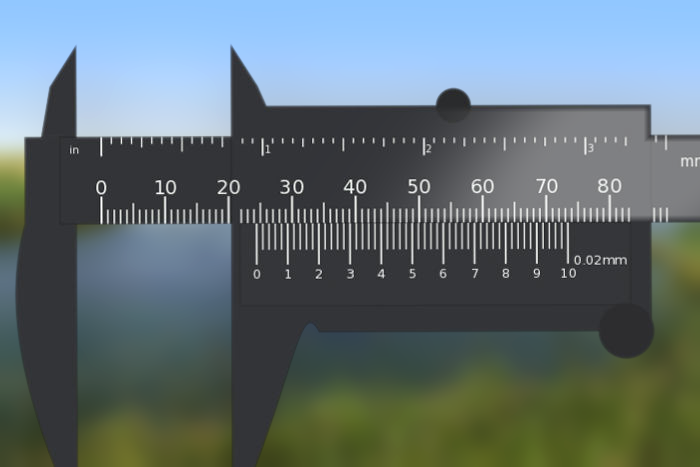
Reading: 24.4mm
